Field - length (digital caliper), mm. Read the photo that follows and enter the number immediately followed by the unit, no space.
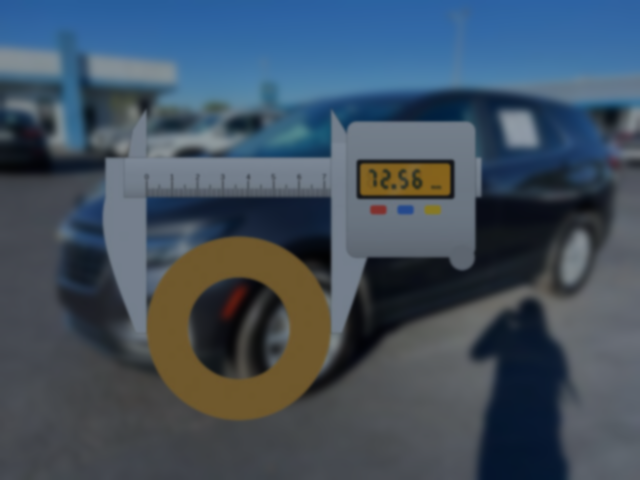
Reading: 72.56mm
